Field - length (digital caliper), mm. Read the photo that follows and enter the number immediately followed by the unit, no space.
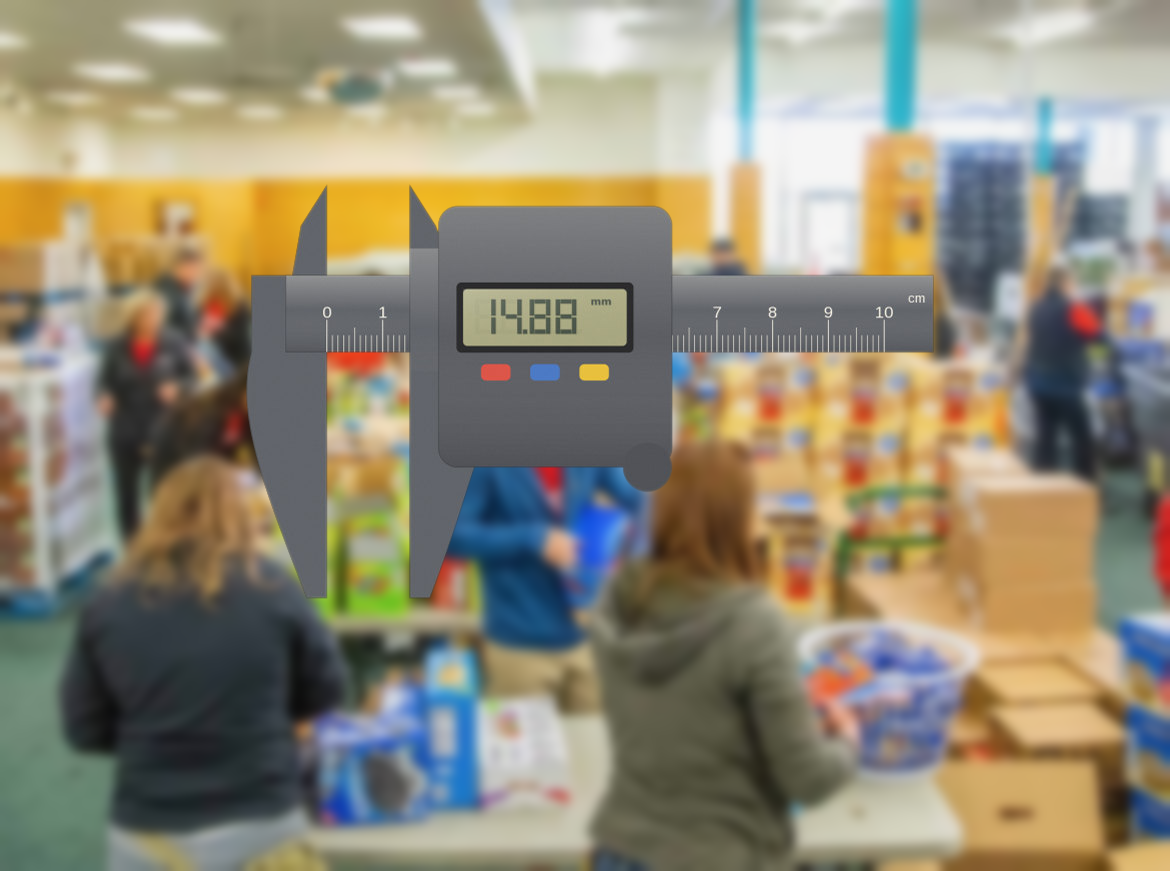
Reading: 14.88mm
